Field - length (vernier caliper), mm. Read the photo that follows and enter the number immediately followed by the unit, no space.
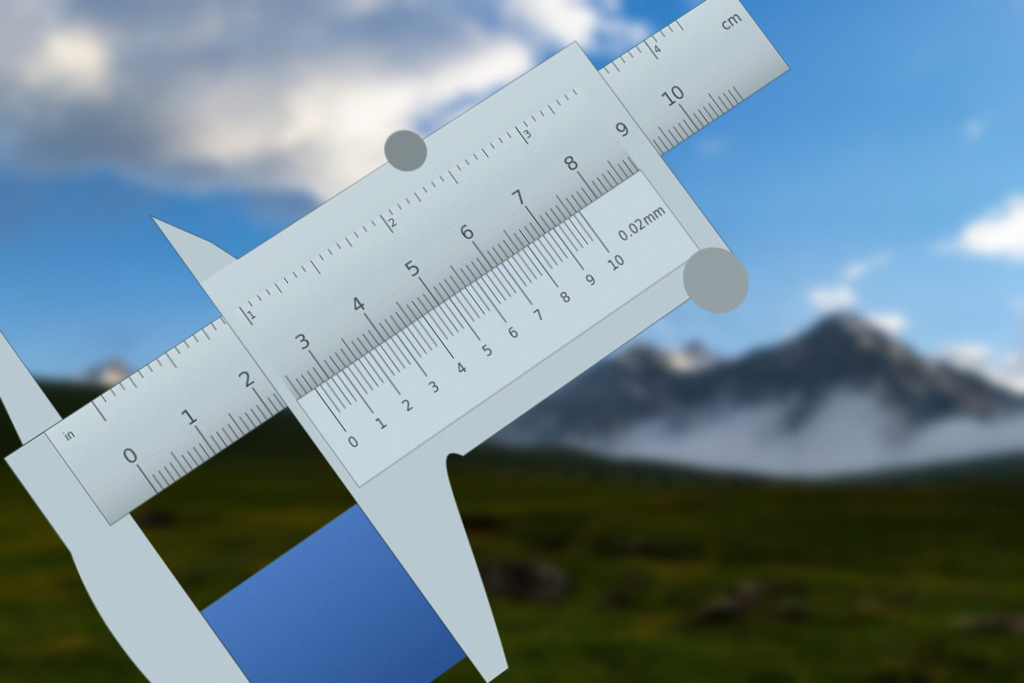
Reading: 27.4mm
